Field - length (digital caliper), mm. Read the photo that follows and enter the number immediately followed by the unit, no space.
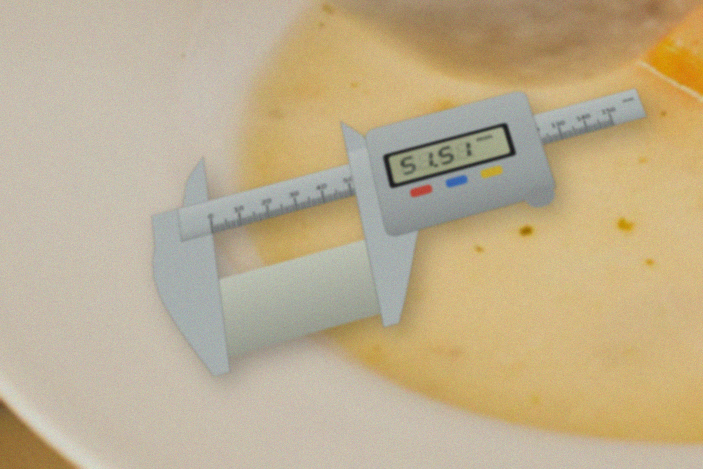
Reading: 51.51mm
